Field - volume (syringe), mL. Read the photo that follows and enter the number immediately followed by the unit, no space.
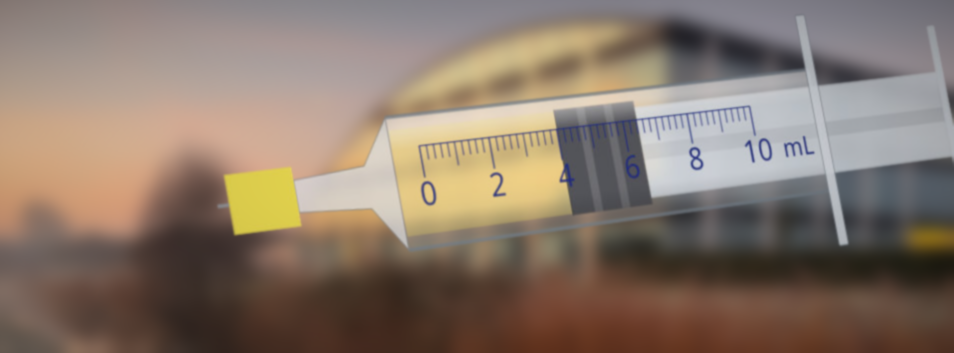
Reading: 4mL
